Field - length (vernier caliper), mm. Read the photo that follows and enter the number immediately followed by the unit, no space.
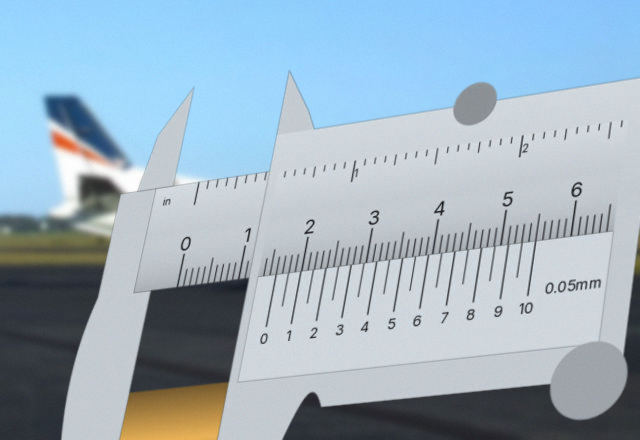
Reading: 16.0mm
